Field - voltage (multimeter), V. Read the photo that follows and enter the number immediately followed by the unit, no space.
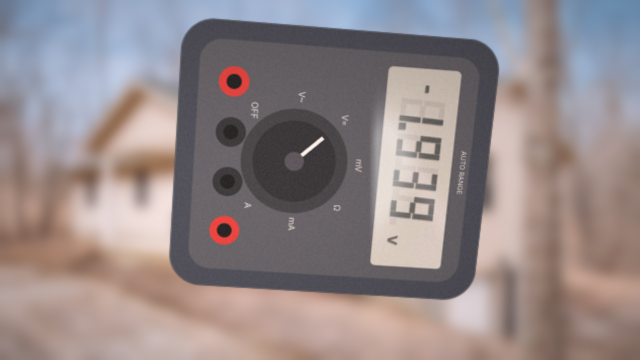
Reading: -1.939V
